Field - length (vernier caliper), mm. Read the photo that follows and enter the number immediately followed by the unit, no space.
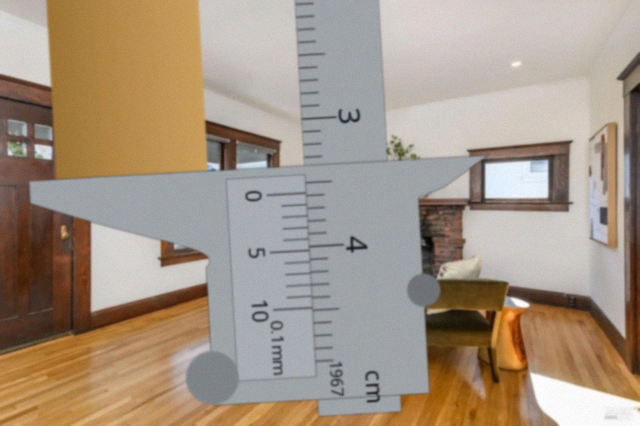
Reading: 35.8mm
